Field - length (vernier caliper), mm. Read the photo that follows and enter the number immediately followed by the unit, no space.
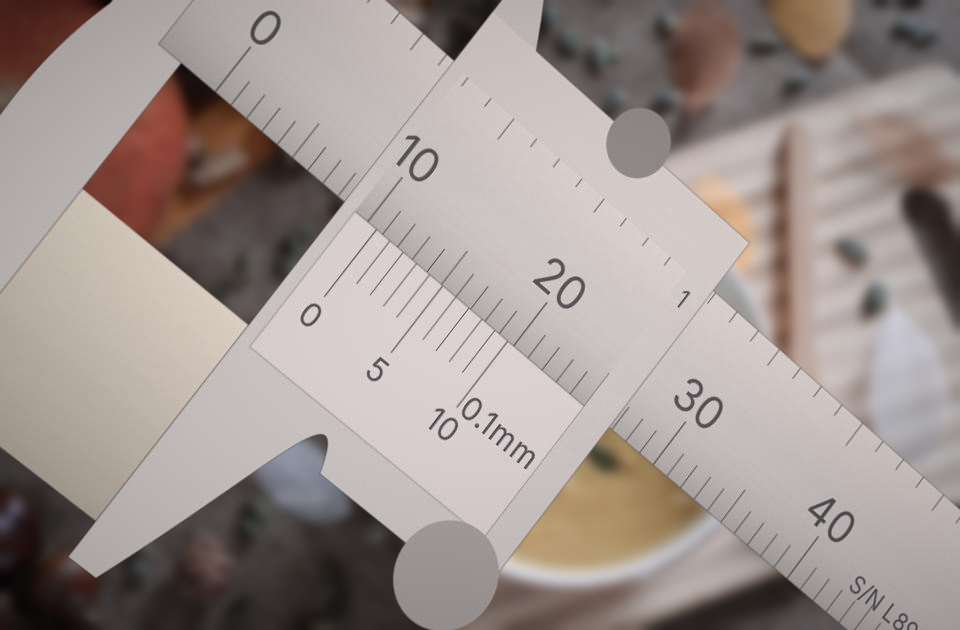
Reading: 10.6mm
